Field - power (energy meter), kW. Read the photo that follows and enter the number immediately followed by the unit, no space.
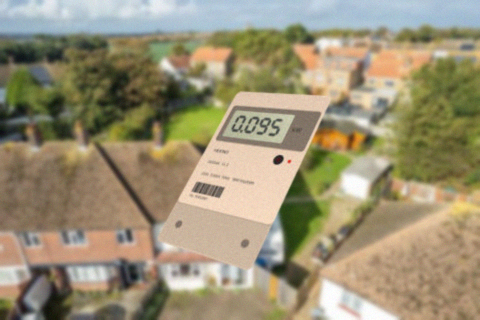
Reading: 0.095kW
